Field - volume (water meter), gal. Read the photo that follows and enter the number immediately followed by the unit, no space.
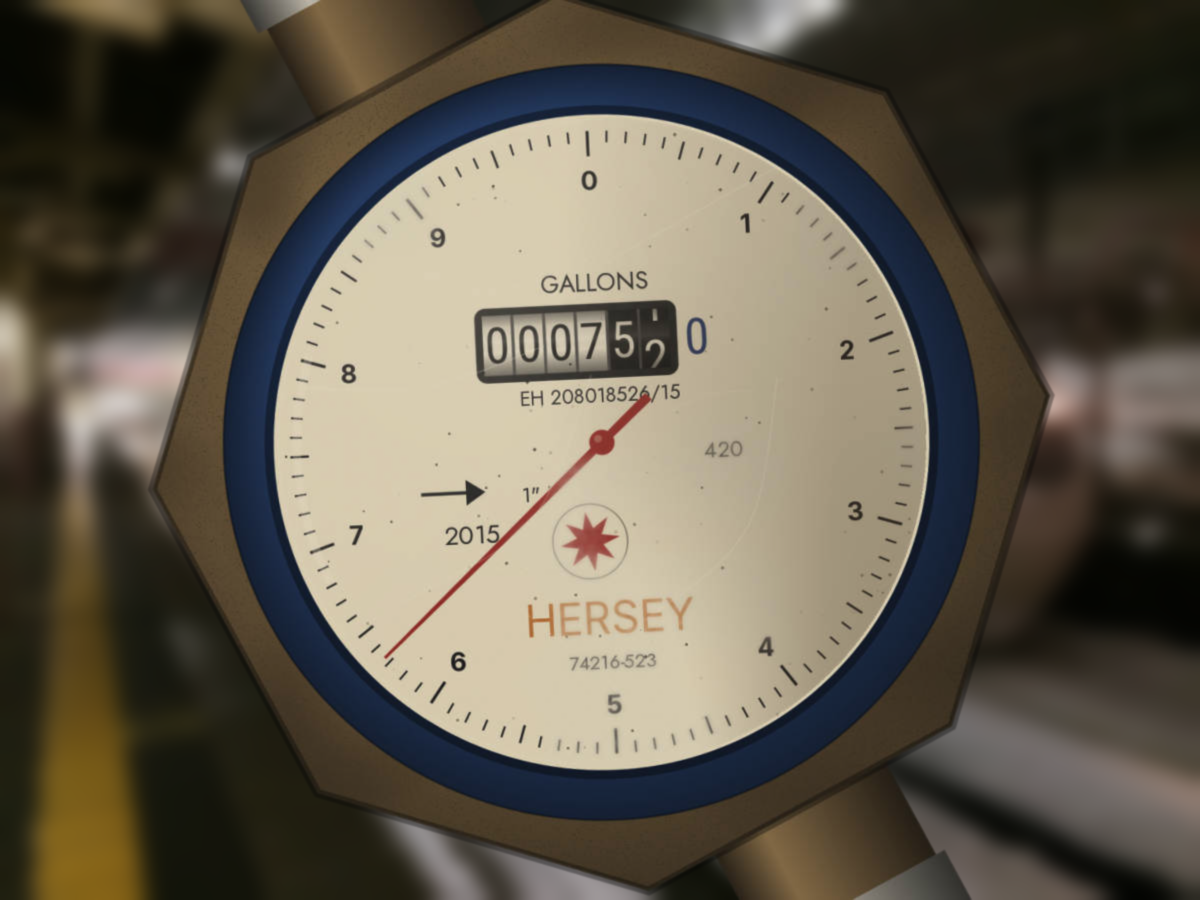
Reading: 7516.3gal
